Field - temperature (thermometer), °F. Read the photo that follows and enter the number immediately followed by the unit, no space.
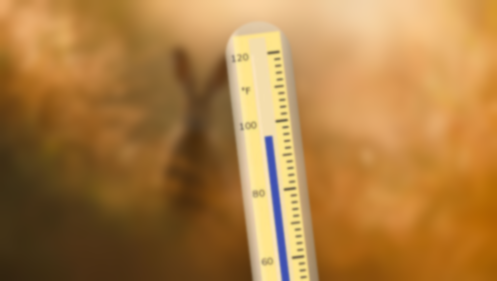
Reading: 96°F
